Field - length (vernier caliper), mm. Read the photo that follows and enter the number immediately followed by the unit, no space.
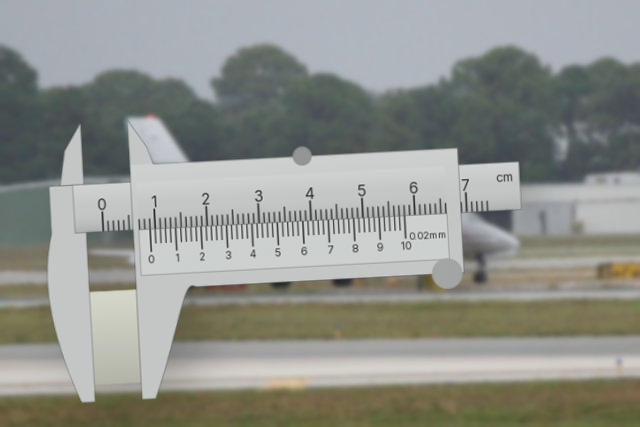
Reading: 9.0mm
